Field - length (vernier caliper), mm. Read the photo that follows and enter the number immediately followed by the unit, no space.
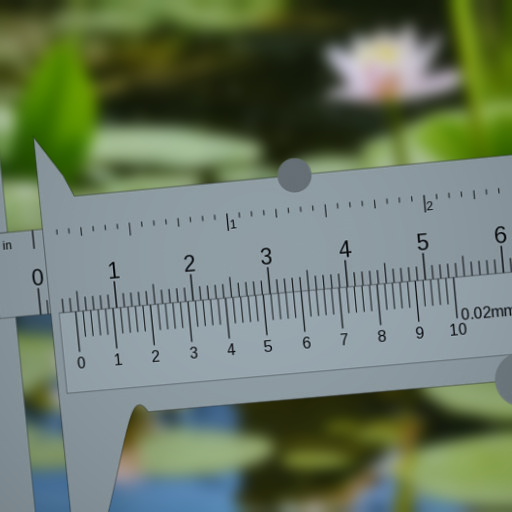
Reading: 4.6mm
